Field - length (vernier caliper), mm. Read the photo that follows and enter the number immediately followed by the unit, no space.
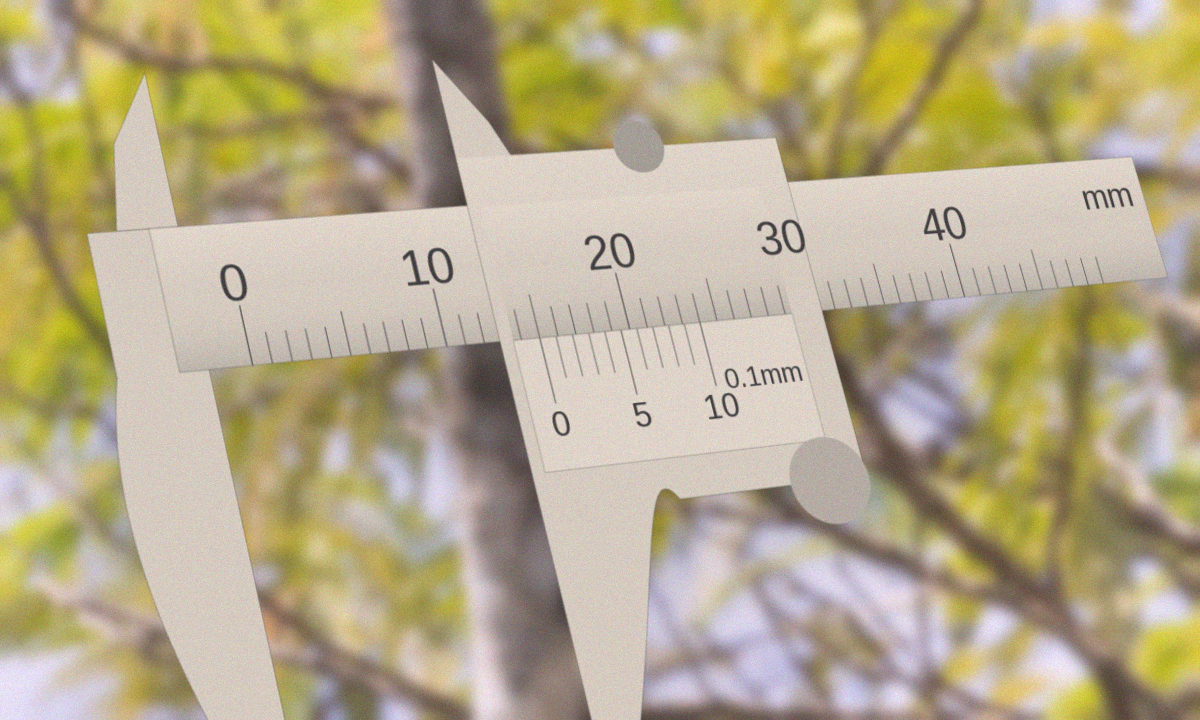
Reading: 15.0mm
